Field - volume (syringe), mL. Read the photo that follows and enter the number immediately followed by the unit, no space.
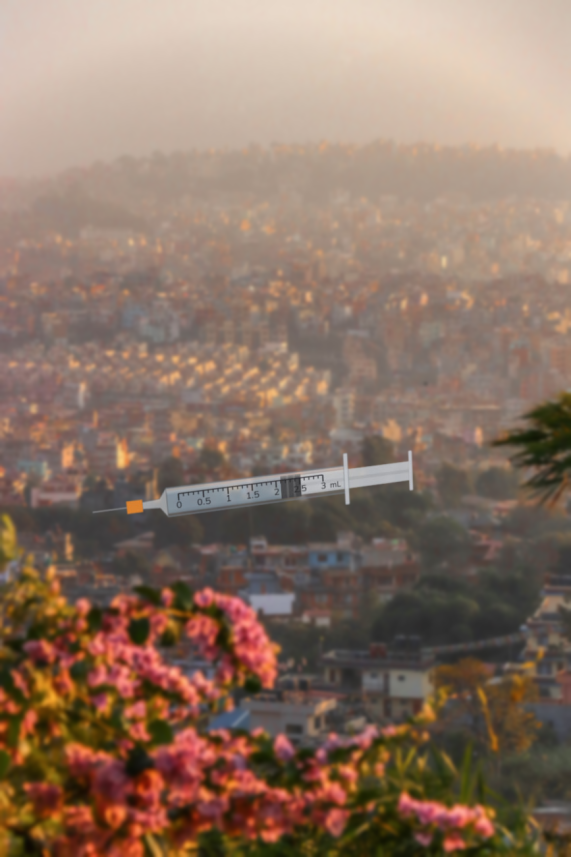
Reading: 2.1mL
